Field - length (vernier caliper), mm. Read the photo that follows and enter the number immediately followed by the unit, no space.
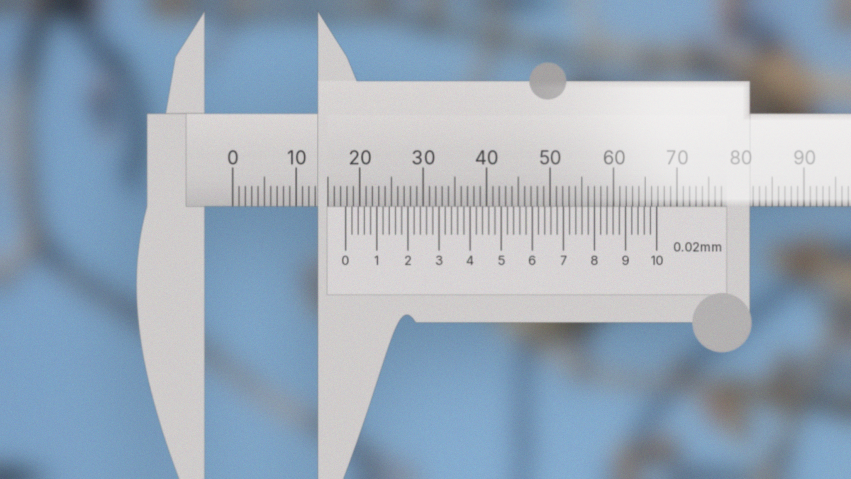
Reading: 17.8mm
